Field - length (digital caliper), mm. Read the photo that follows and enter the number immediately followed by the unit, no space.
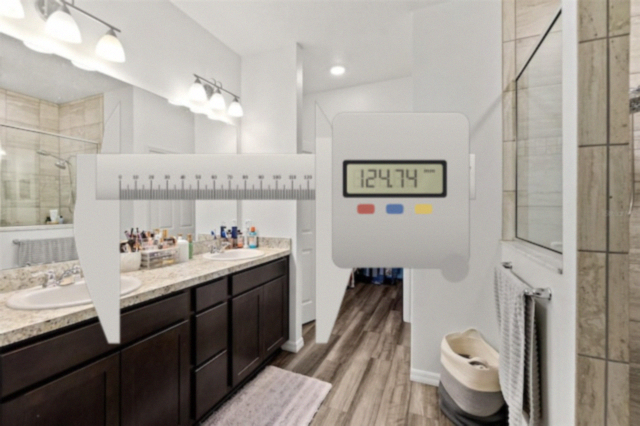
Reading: 124.74mm
